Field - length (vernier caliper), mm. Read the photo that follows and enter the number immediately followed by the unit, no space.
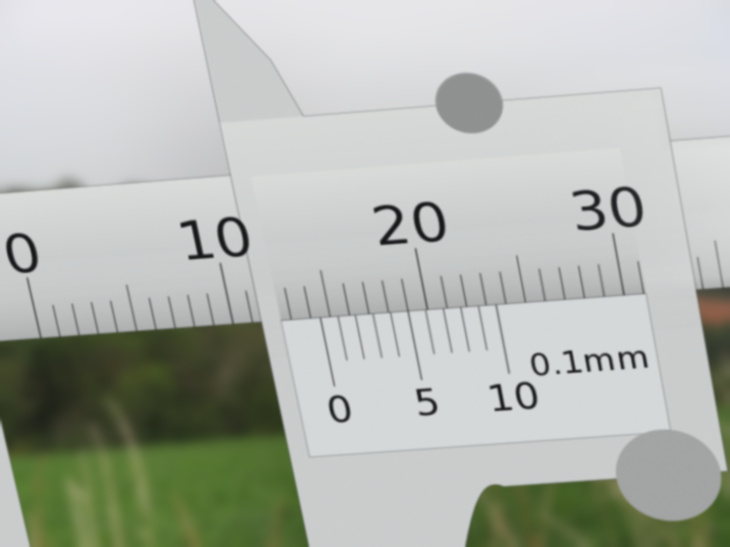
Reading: 14.5mm
